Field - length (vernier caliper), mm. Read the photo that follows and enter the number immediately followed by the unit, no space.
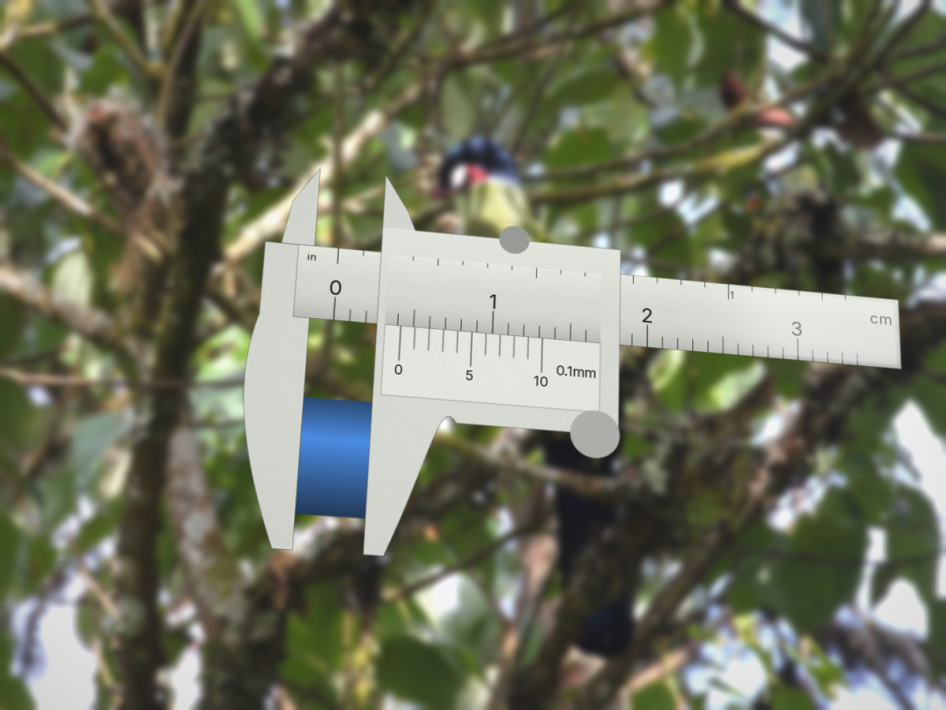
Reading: 4.2mm
